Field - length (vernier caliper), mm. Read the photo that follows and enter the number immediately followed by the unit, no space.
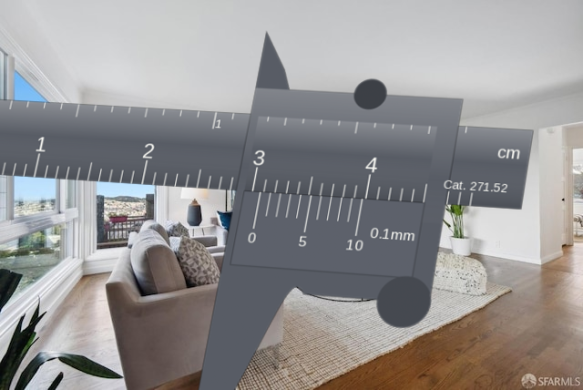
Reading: 30.7mm
